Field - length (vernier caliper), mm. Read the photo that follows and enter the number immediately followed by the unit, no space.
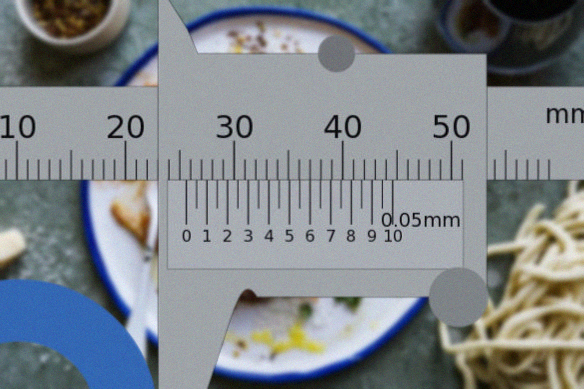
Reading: 25.6mm
